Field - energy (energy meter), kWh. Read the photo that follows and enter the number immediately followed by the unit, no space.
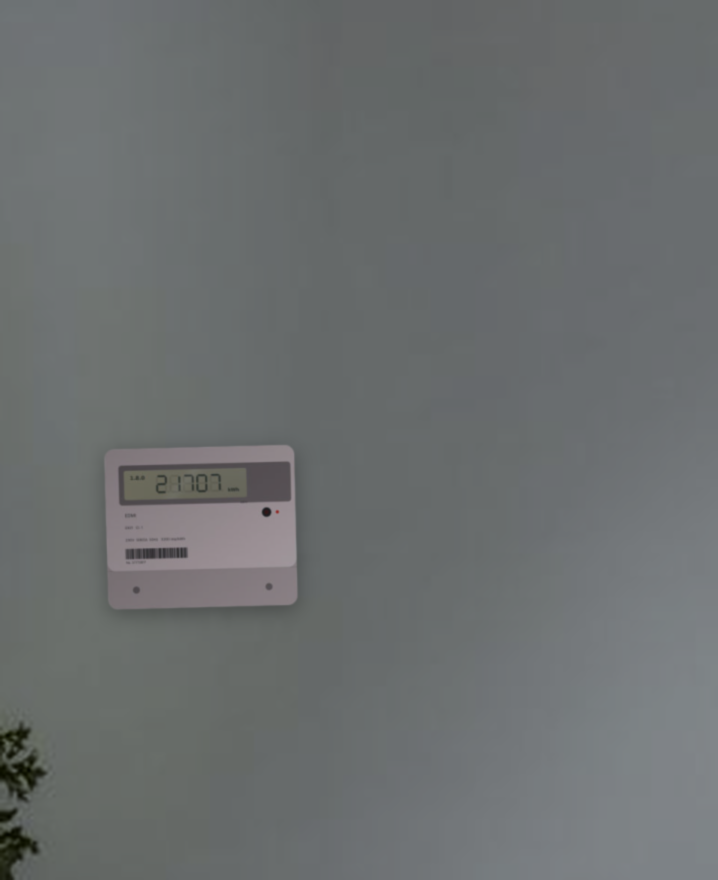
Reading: 21707kWh
